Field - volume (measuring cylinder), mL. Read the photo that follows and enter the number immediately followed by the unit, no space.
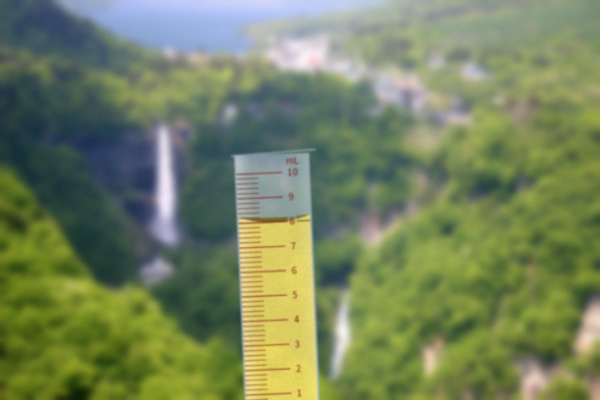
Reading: 8mL
